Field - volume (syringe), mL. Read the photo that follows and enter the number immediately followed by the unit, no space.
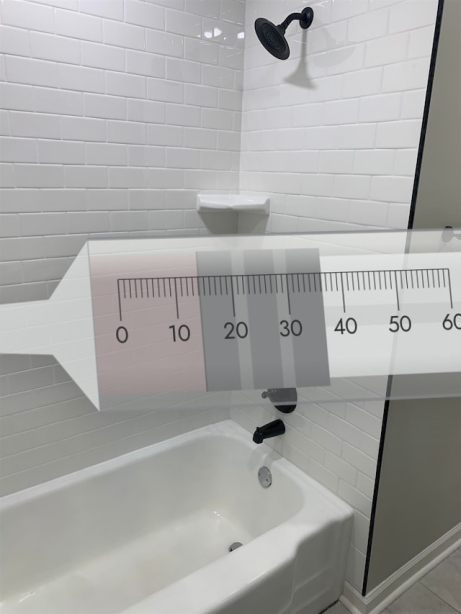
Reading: 14mL
